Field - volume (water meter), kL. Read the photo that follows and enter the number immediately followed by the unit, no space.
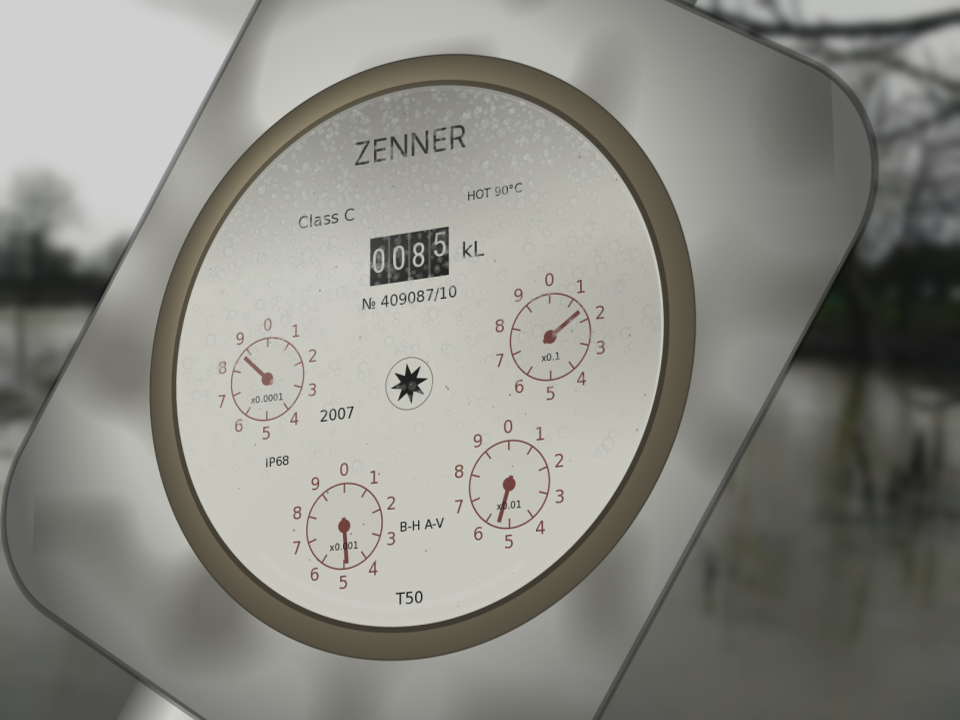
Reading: 85.1548kL
